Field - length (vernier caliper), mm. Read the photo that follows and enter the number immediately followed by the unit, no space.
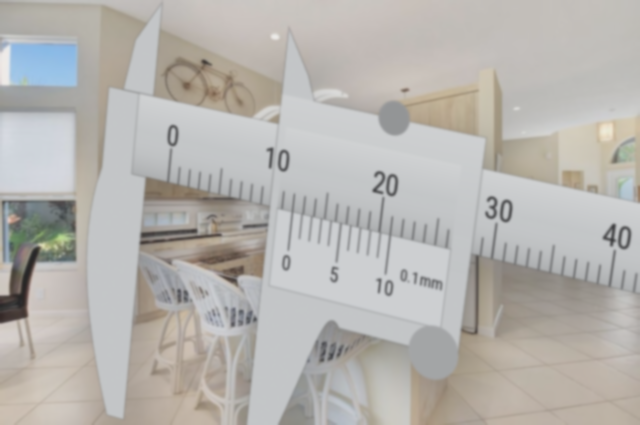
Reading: 12.0mm
